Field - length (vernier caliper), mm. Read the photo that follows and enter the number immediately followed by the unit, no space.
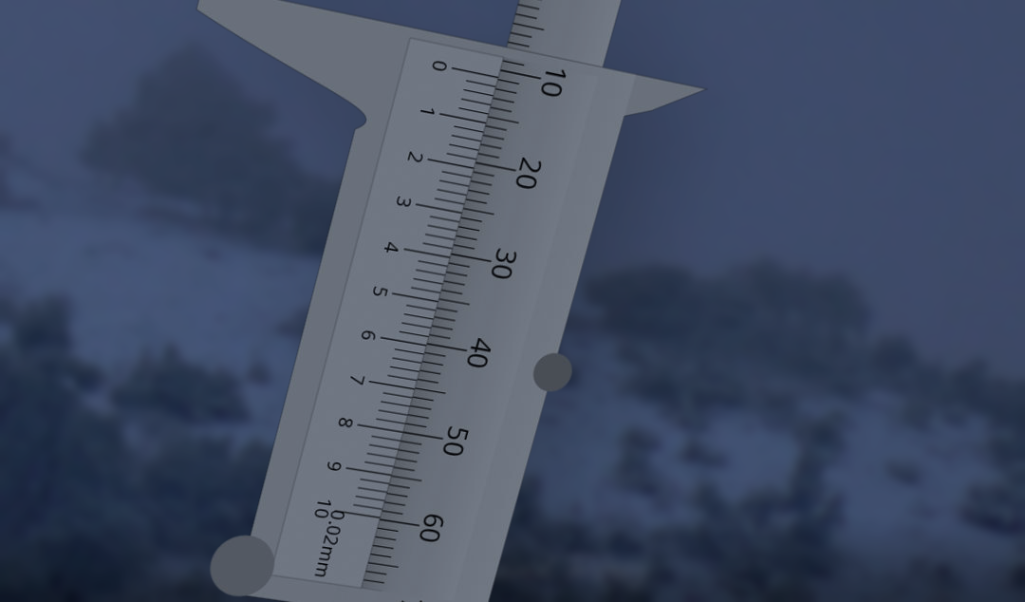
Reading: 10.8mm
